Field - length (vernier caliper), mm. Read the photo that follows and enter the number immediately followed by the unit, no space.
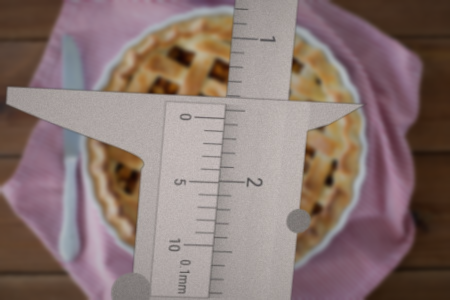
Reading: 15.6mm
